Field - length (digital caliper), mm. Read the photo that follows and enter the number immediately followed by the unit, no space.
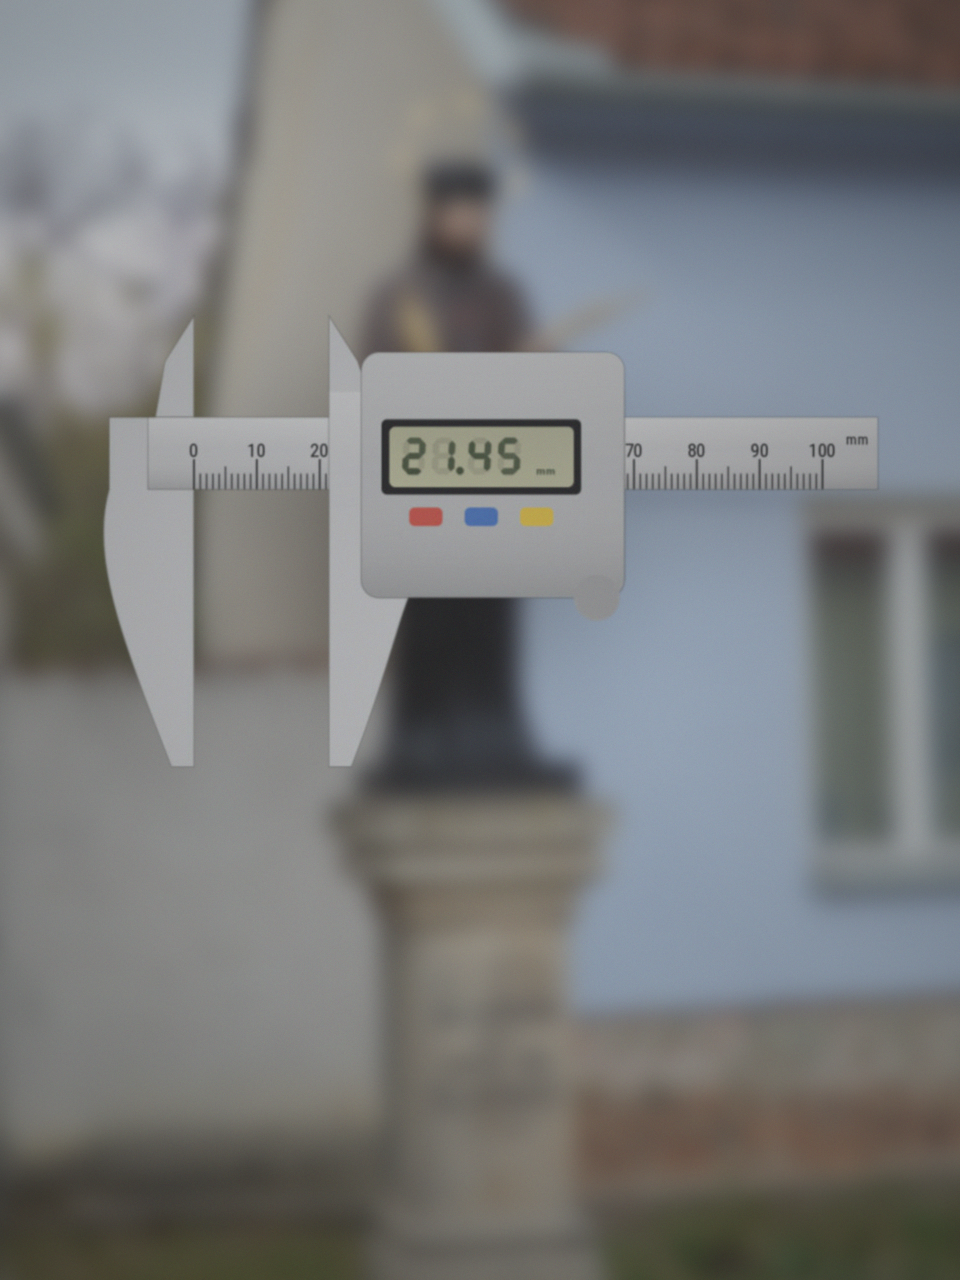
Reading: 21.45mm
